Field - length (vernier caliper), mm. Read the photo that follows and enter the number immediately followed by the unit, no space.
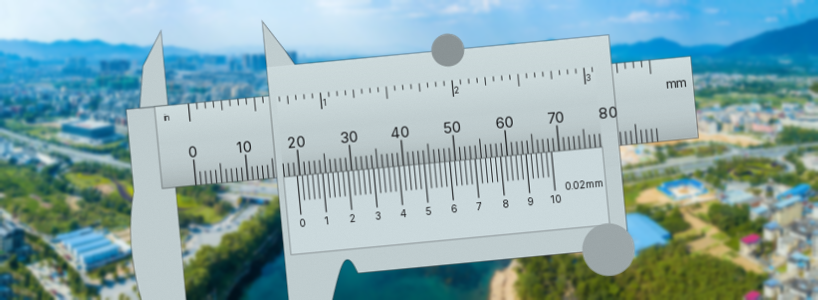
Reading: 19.5mm
